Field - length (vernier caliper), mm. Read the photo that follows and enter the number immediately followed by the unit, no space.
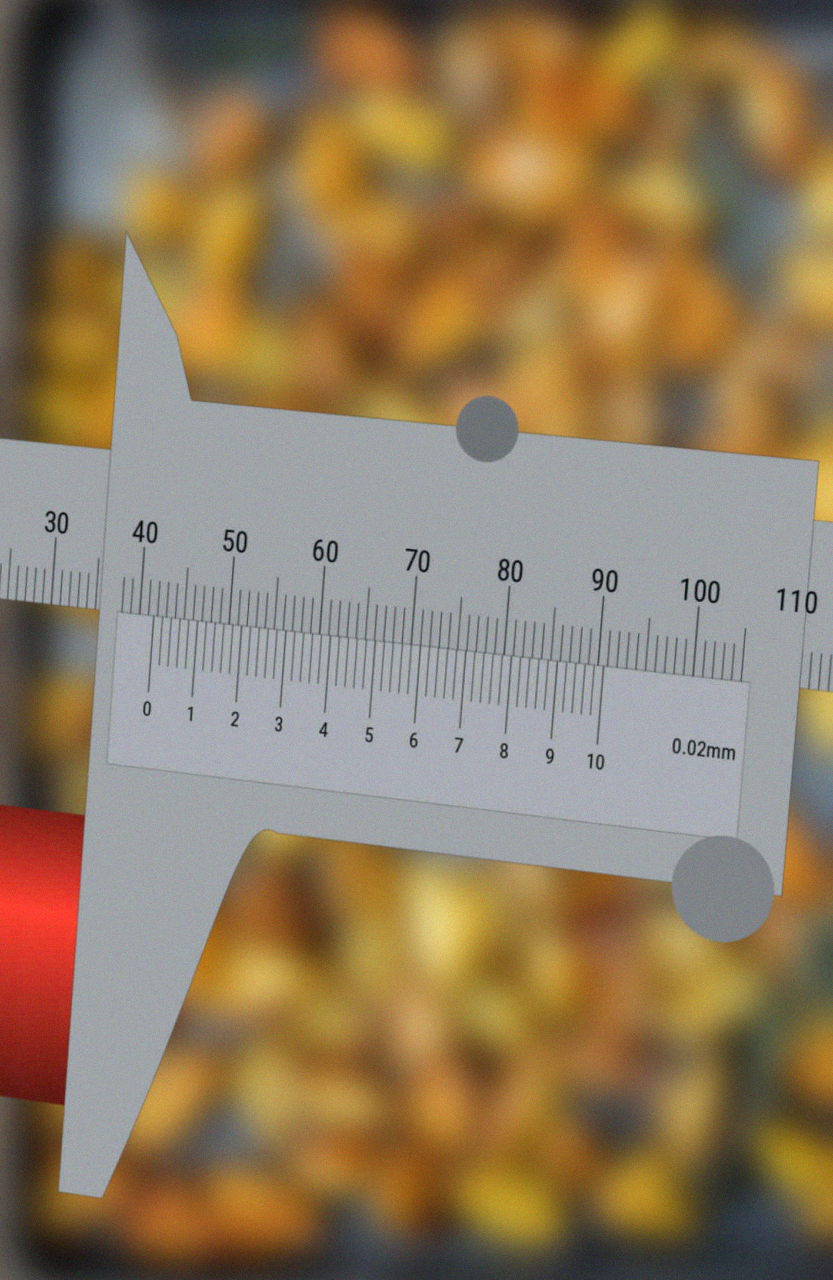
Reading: 41.6mm
